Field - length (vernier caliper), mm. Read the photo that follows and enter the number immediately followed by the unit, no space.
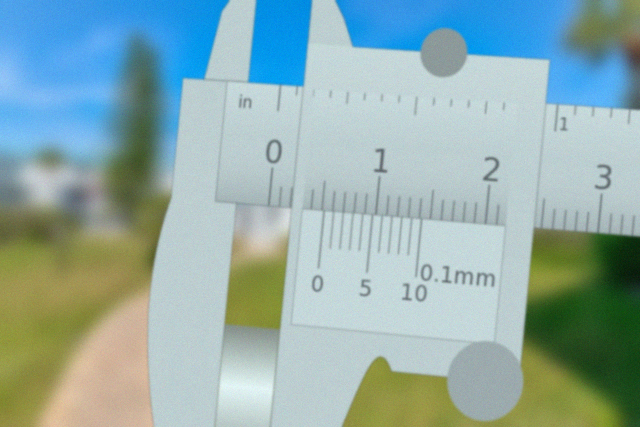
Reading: 5.2mm
